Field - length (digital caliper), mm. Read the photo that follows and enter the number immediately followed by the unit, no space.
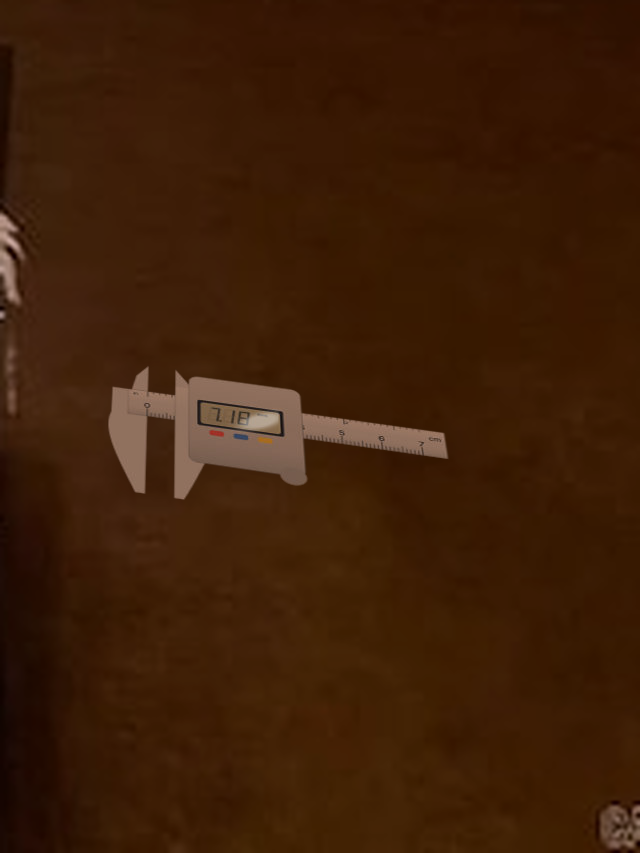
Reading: 7.18mm
